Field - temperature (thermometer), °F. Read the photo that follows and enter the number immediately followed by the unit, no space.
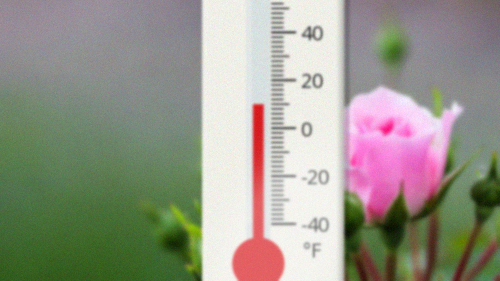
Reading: 10°F
